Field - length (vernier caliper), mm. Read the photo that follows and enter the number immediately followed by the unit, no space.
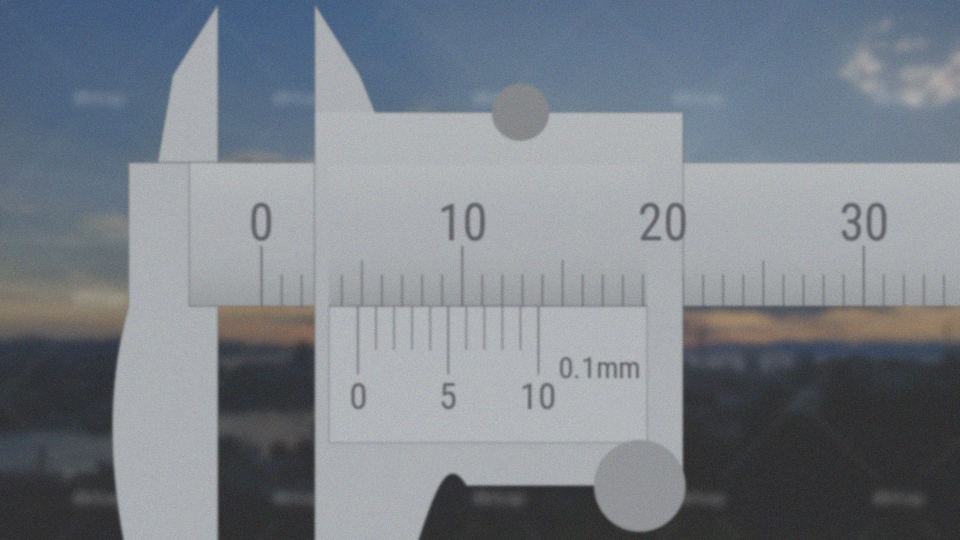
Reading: 4.8mm
